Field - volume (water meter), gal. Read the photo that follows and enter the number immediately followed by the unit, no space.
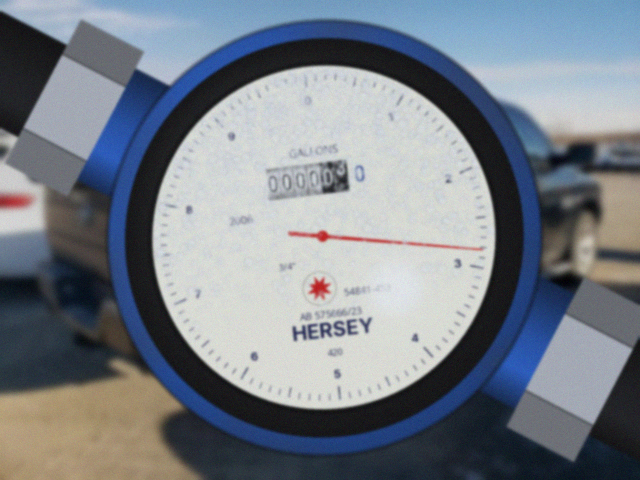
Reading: 32.8gal
